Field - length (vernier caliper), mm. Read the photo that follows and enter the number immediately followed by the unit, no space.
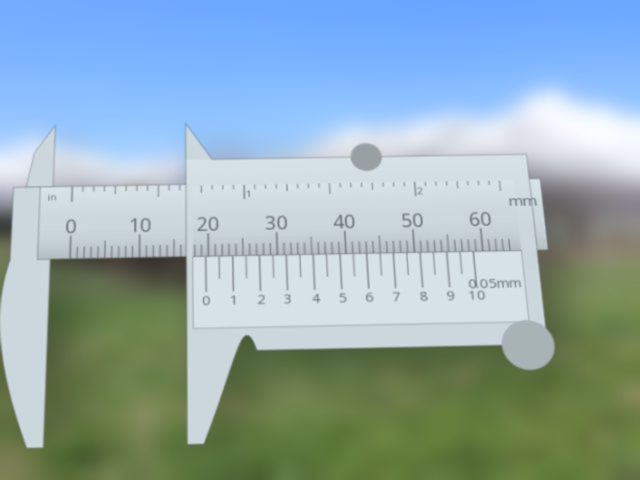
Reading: 19.6mm
